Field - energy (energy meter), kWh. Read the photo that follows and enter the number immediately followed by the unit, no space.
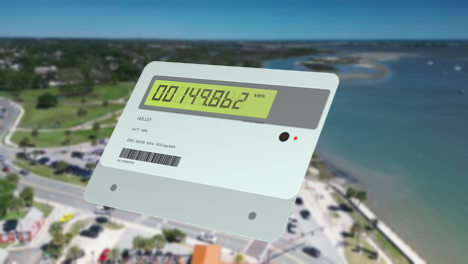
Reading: 149.862kWh
